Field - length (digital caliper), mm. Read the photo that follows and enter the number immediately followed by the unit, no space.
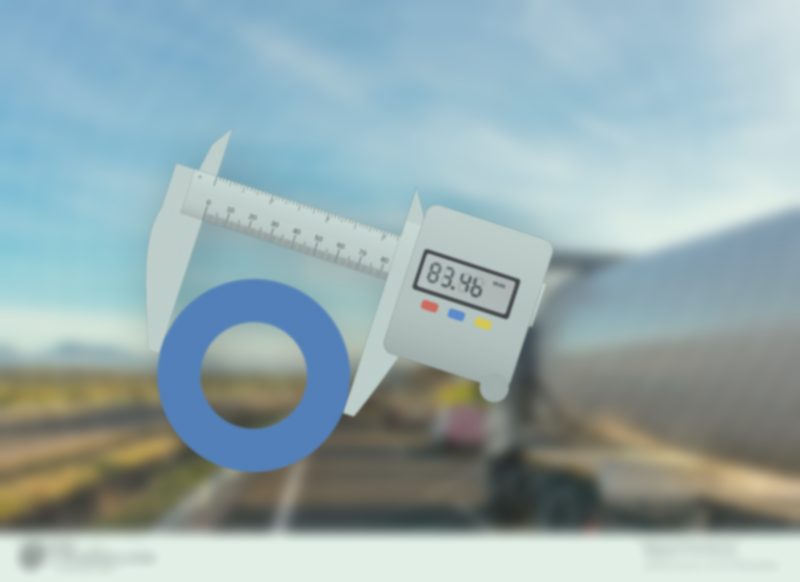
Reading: 83.46mm
